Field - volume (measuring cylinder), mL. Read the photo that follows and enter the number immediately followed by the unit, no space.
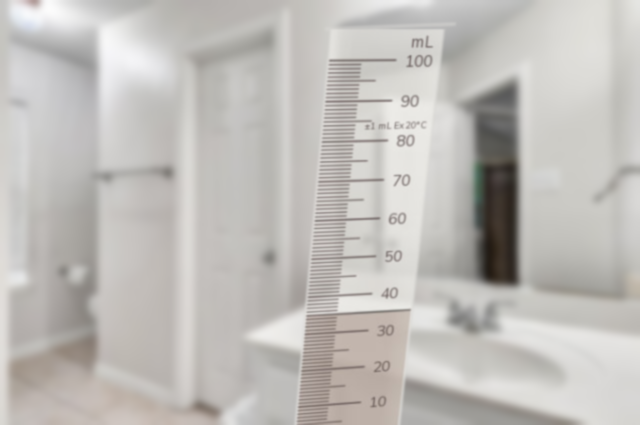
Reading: 35mL
